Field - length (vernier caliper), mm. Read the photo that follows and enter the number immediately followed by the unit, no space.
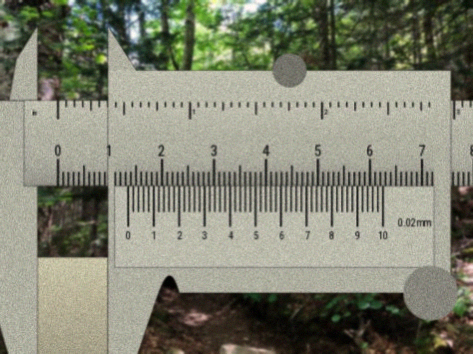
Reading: 13.5mm
